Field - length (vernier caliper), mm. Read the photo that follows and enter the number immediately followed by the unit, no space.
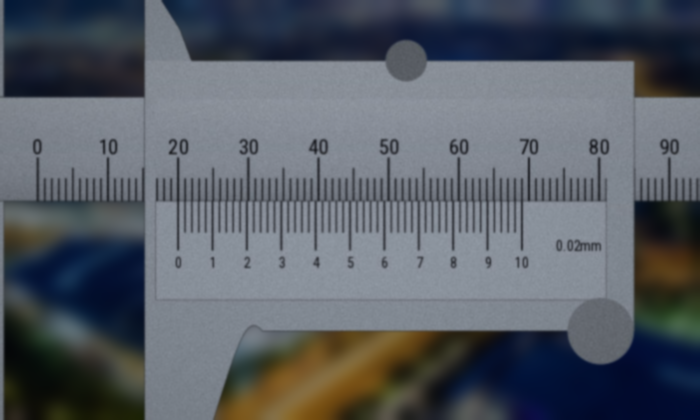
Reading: 20.0mm
